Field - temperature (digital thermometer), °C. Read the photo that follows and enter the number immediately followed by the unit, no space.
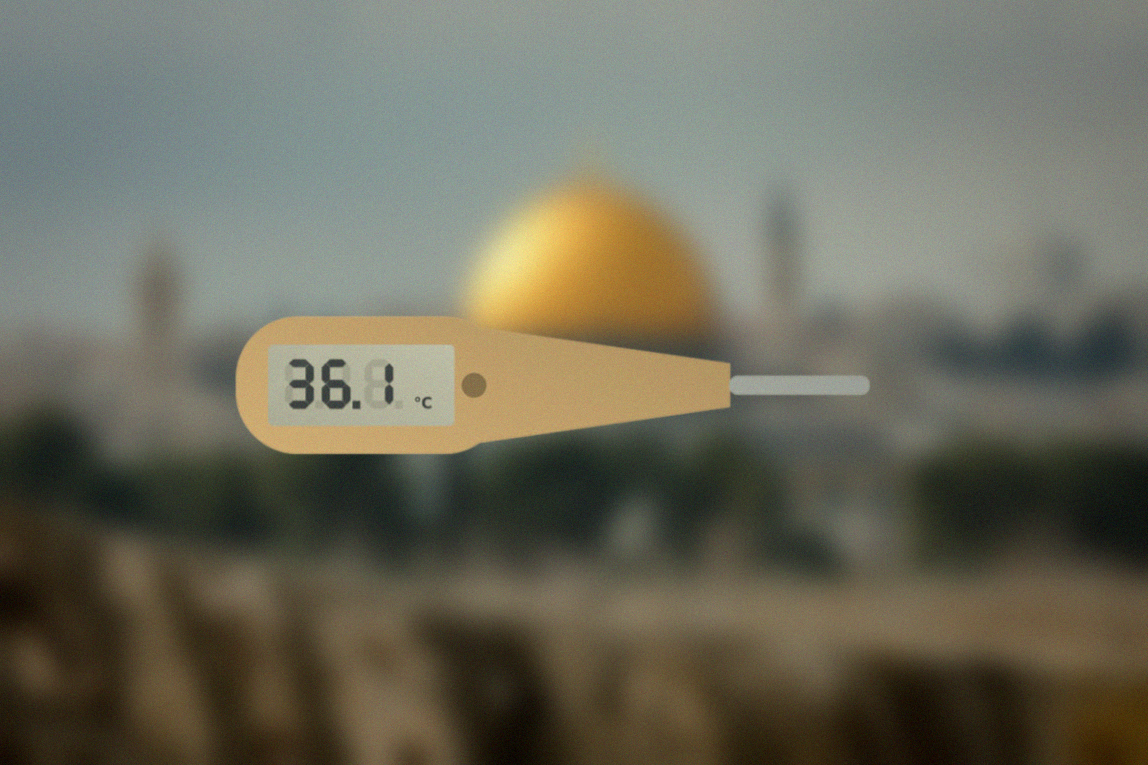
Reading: 36.1°C
